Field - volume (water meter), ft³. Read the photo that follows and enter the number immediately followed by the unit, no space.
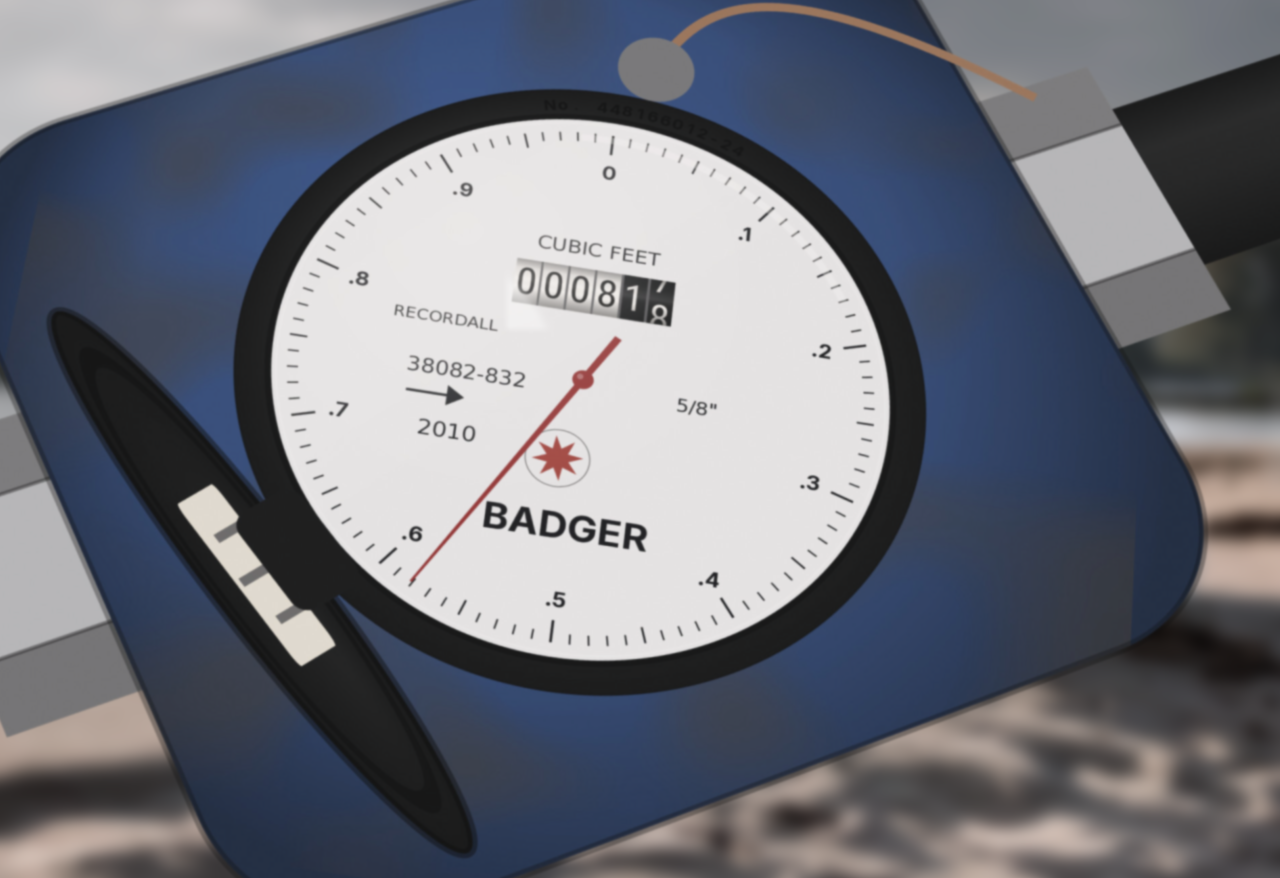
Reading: 817.58ft³
